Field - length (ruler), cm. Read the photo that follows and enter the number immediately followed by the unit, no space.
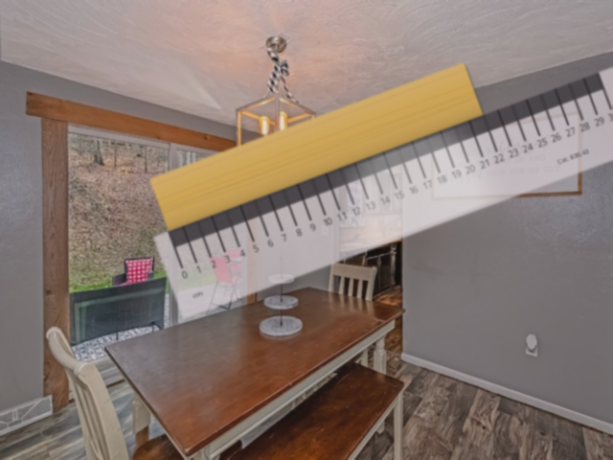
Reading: 22cm
